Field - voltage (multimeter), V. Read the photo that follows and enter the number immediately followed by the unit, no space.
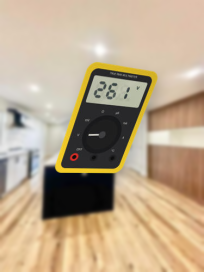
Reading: 261V
